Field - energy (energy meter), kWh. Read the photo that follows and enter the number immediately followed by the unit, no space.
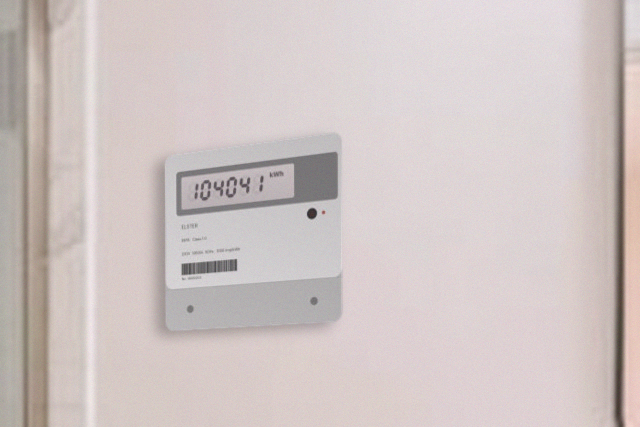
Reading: 104041kWh
